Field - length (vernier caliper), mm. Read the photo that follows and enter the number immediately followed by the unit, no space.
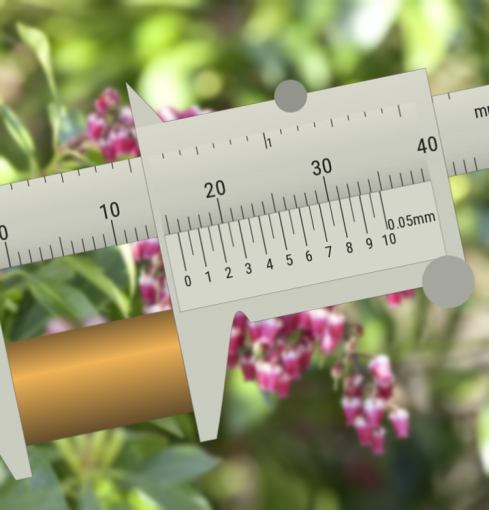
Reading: 15.8mm
